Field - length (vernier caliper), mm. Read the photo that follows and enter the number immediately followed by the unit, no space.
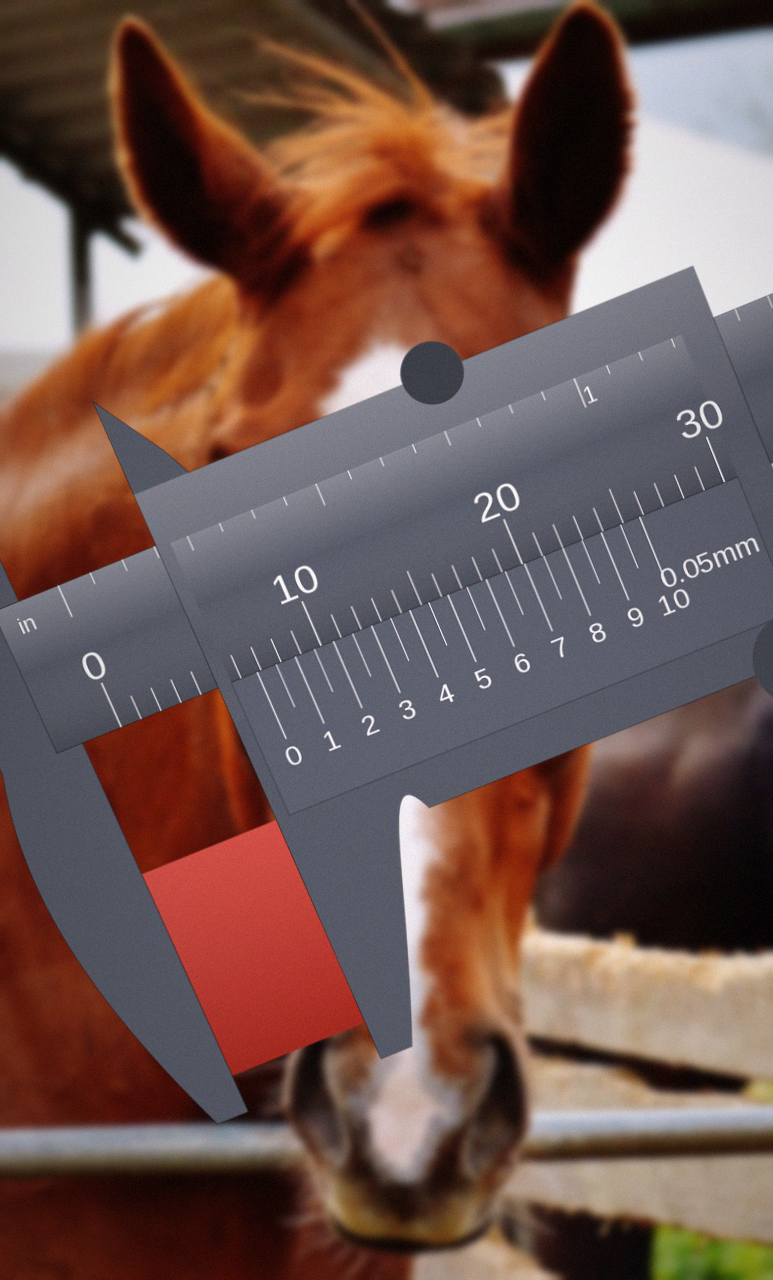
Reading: 6.8mm
